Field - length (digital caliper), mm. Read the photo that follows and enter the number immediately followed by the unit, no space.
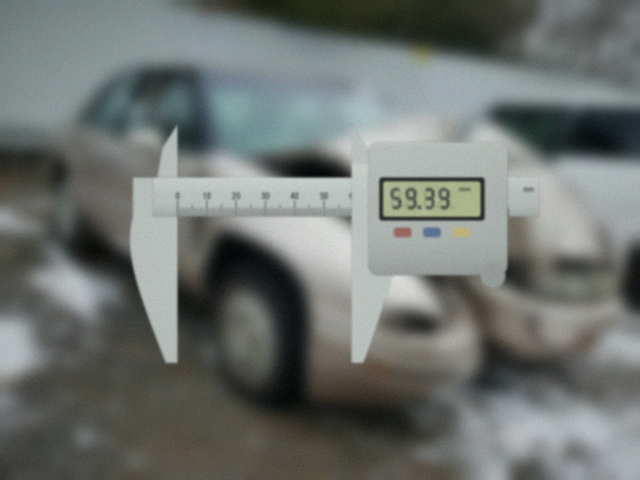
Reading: 59.39mm
